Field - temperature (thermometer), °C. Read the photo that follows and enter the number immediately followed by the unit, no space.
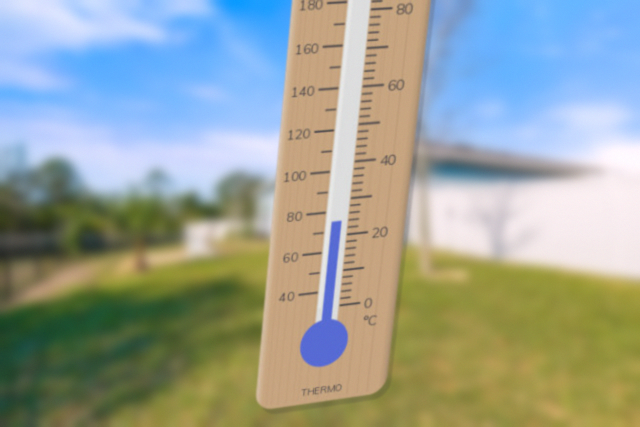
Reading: 24°C
